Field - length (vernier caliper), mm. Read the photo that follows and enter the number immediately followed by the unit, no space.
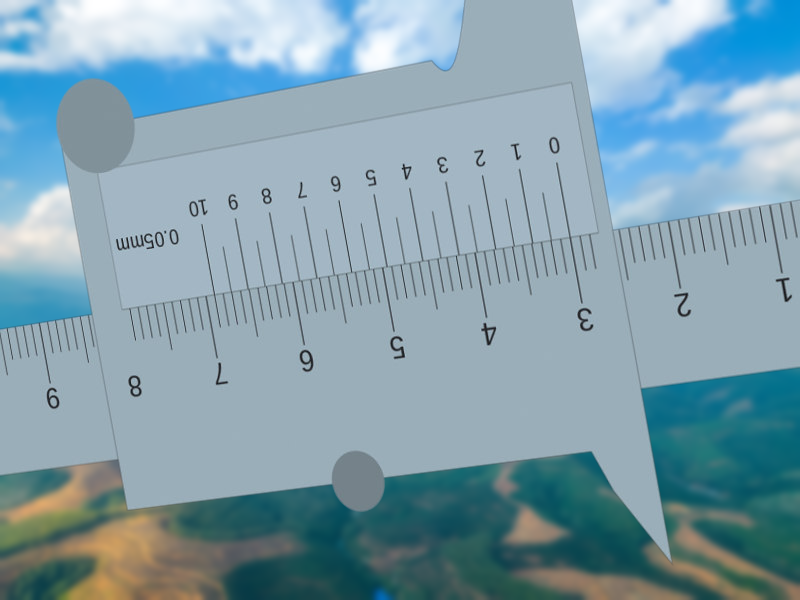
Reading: 30.0mm
